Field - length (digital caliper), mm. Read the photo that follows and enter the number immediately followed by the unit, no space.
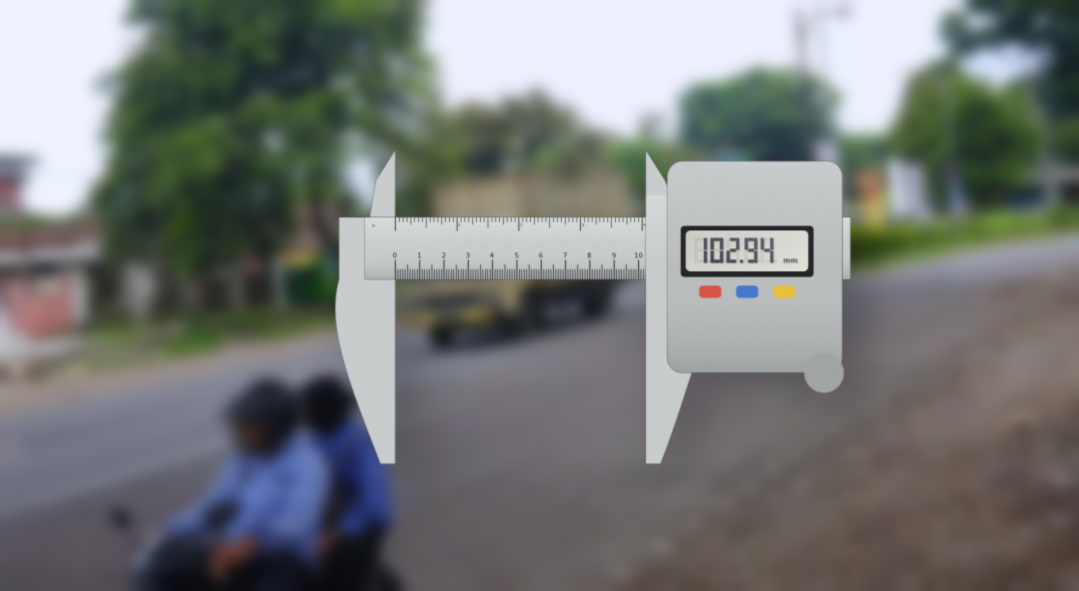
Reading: 102.94mm
